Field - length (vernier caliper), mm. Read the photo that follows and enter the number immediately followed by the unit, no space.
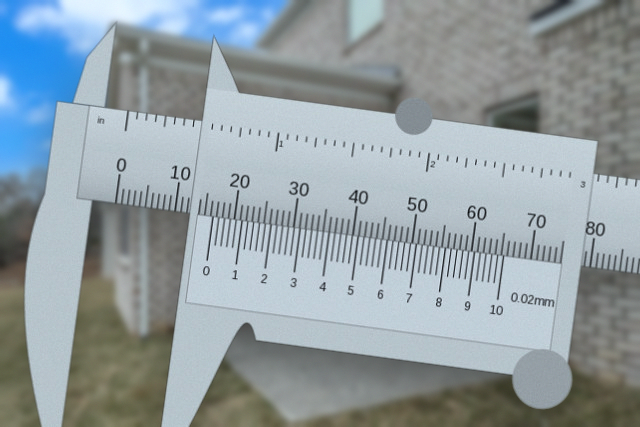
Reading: 16.4mm
